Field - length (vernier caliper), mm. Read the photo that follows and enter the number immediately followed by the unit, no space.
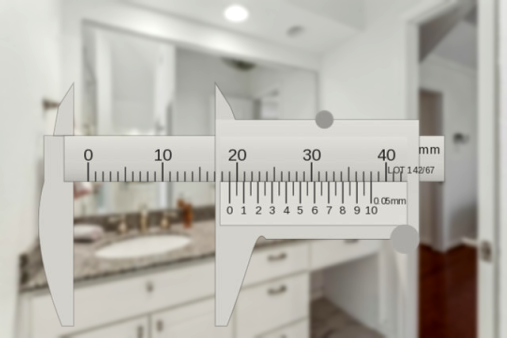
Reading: 19.0mm
